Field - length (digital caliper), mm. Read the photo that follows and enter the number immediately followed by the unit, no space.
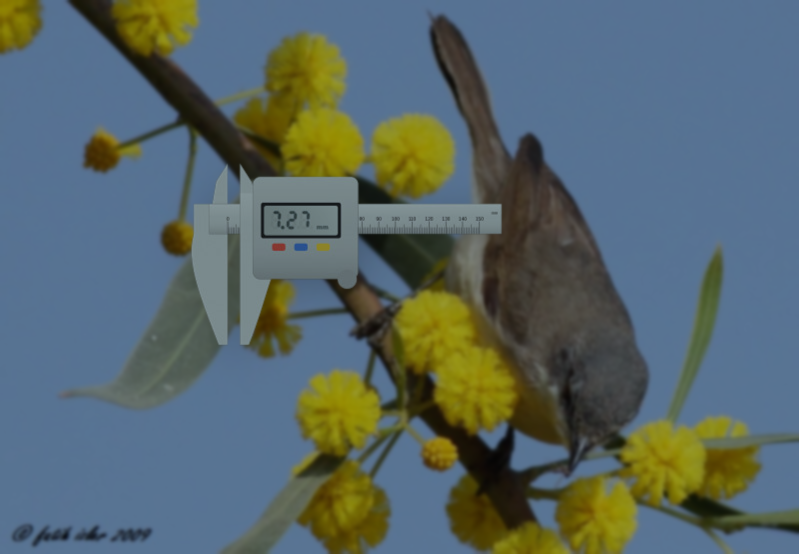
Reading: 7.27mm
